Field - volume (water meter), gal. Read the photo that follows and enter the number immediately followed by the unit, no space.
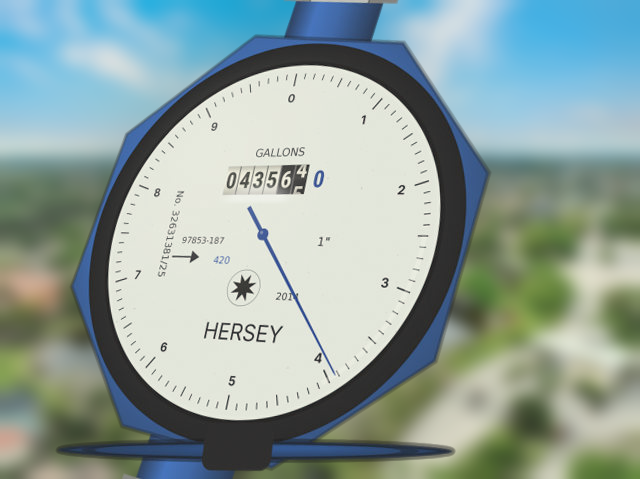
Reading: 435643.9gal
